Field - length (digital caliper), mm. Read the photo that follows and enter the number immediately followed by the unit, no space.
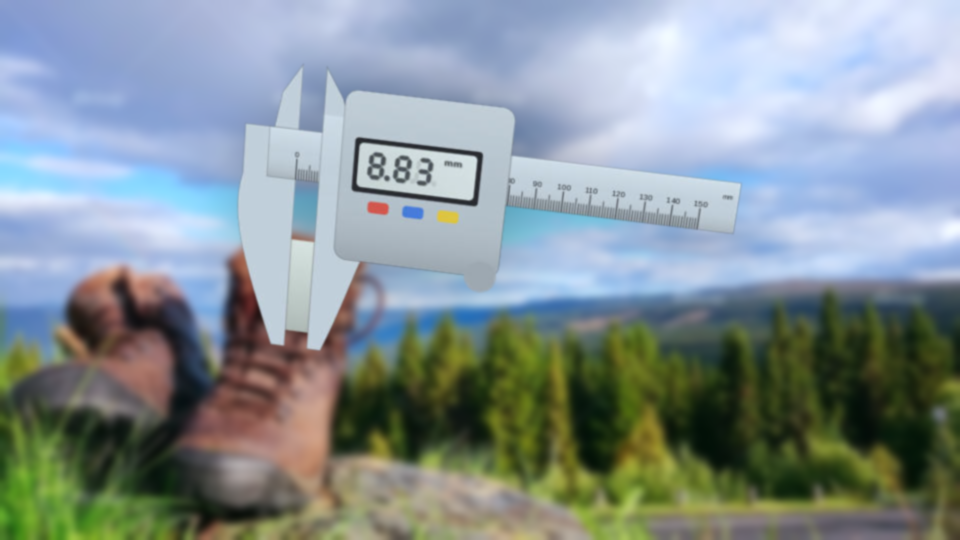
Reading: 8.83mm
